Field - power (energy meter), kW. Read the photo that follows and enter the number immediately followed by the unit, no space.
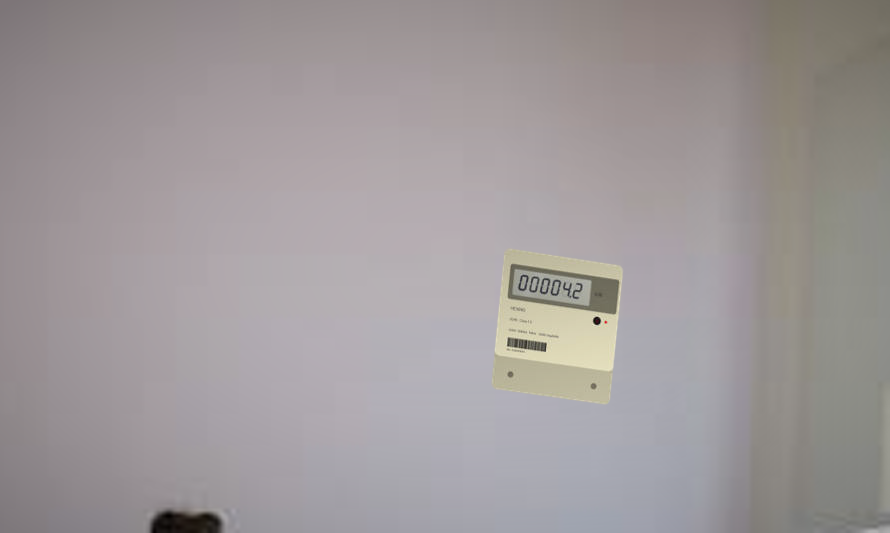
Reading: 4.2kW
